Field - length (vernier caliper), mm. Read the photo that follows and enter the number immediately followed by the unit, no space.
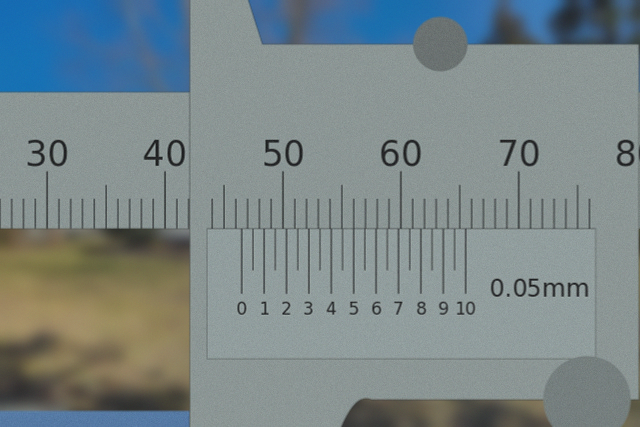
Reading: 46.5mm
